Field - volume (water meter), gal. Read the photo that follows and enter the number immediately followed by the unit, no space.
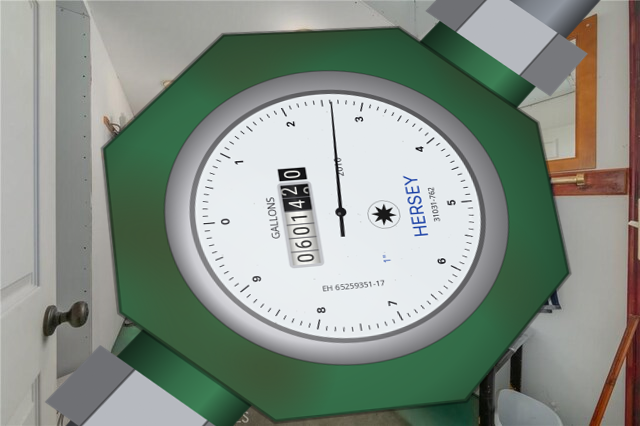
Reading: 601422.6gal
